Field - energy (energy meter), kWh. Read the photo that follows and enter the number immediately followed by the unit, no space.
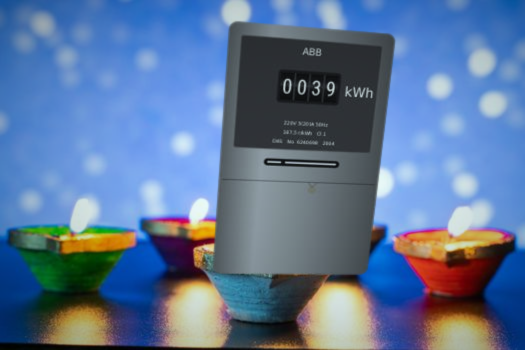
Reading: 39kWh
